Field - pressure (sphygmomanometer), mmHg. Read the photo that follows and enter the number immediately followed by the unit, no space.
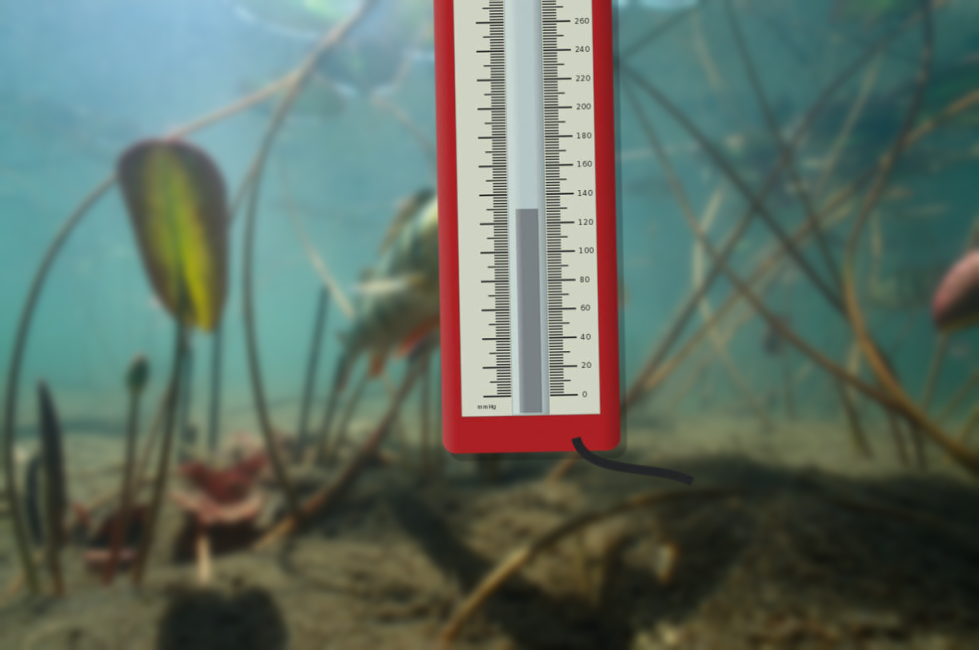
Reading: 130mmHg
